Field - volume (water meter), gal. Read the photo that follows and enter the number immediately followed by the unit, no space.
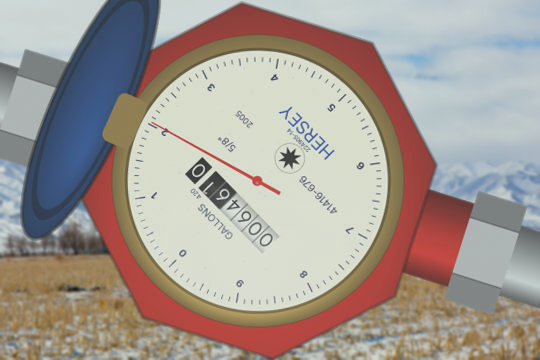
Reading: 64612.0gal
